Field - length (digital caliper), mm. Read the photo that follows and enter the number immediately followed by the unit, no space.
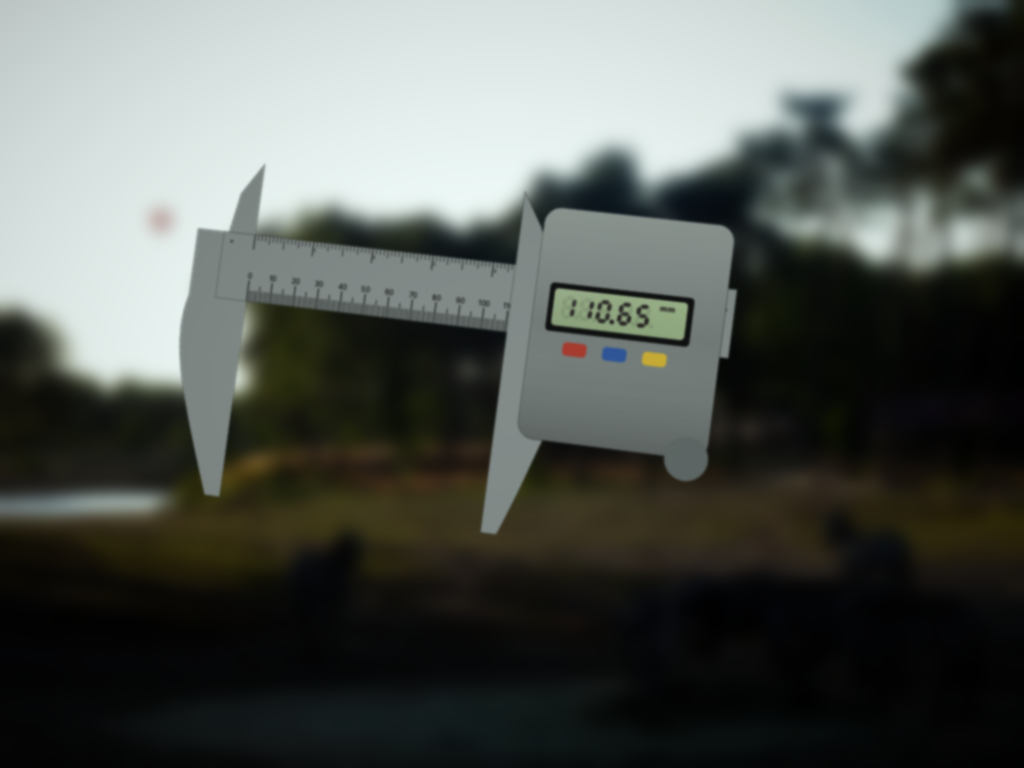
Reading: 110.65mm
